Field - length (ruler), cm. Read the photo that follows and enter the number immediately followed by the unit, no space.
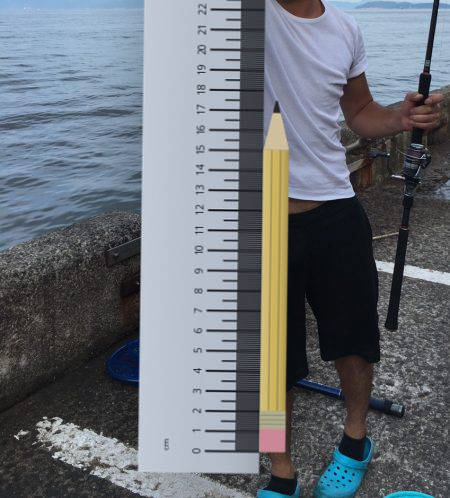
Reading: 17.5cm
